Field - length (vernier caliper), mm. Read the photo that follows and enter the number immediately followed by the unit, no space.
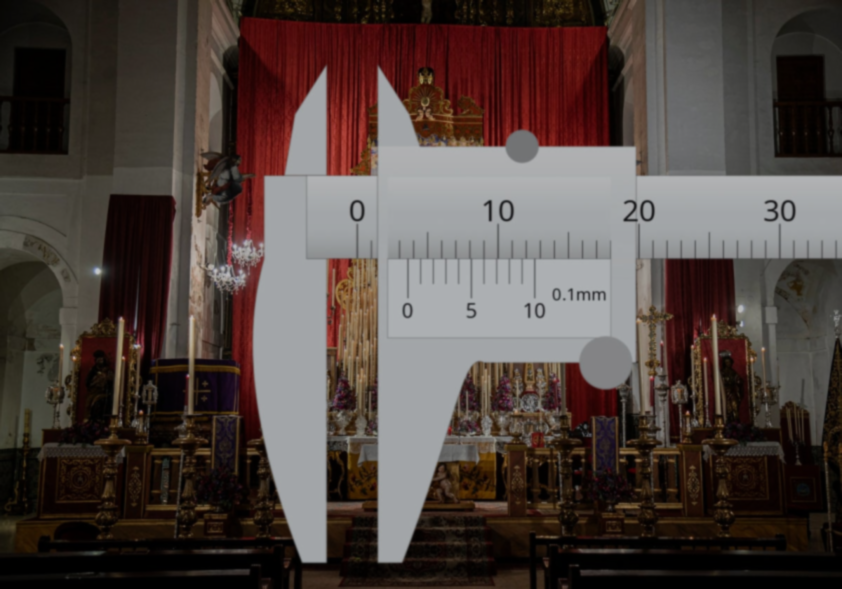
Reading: 3.6mm
